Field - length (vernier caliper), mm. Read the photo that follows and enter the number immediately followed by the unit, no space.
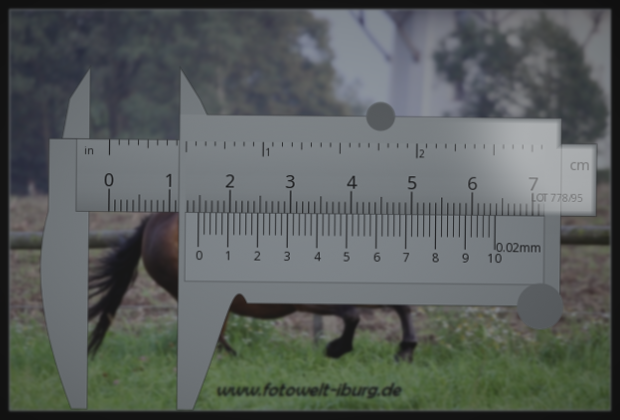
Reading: 14.8mm
